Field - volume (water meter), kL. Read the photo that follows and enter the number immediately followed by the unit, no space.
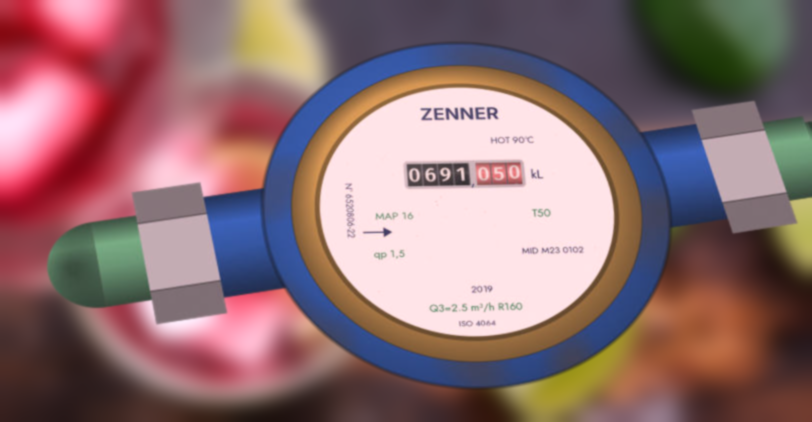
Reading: 691.050kL
